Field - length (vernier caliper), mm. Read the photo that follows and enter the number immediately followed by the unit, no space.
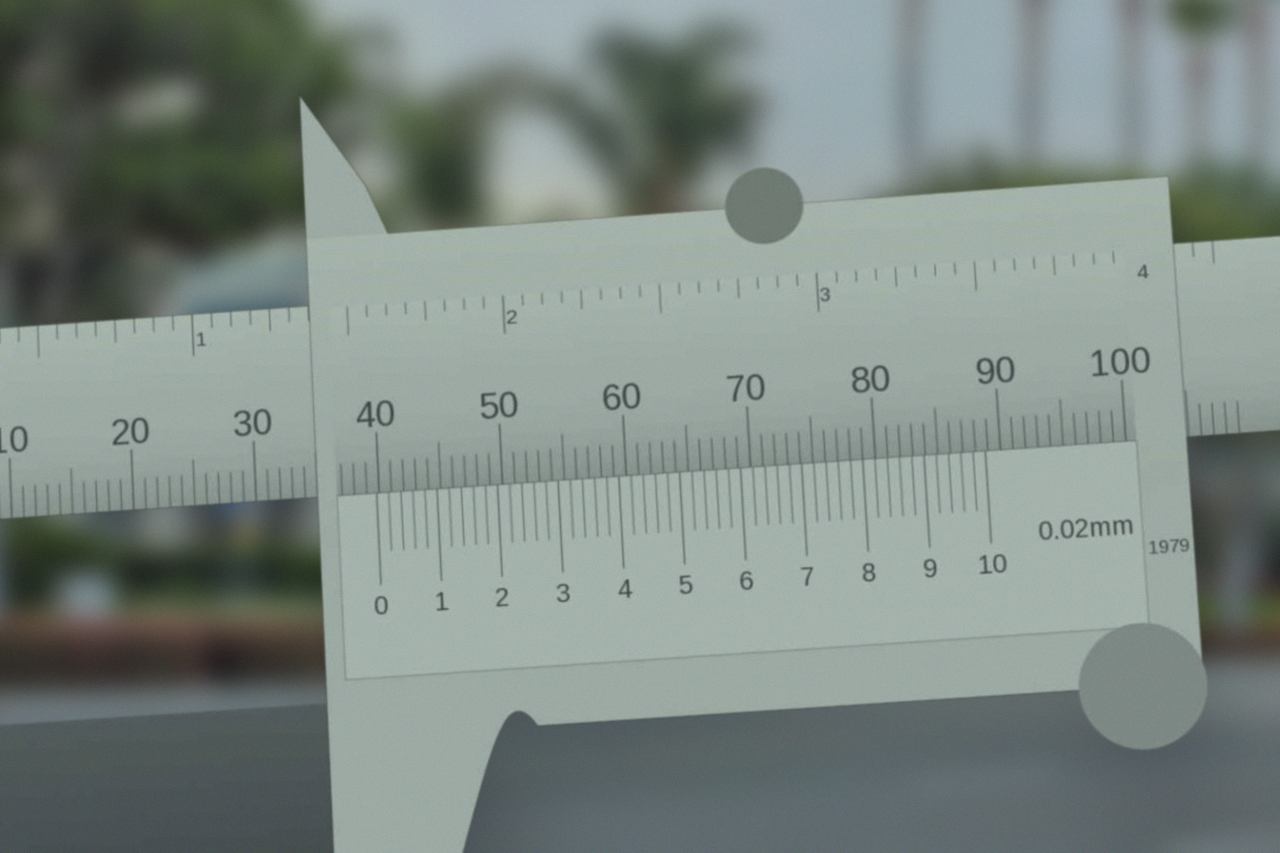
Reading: 39.8mm
